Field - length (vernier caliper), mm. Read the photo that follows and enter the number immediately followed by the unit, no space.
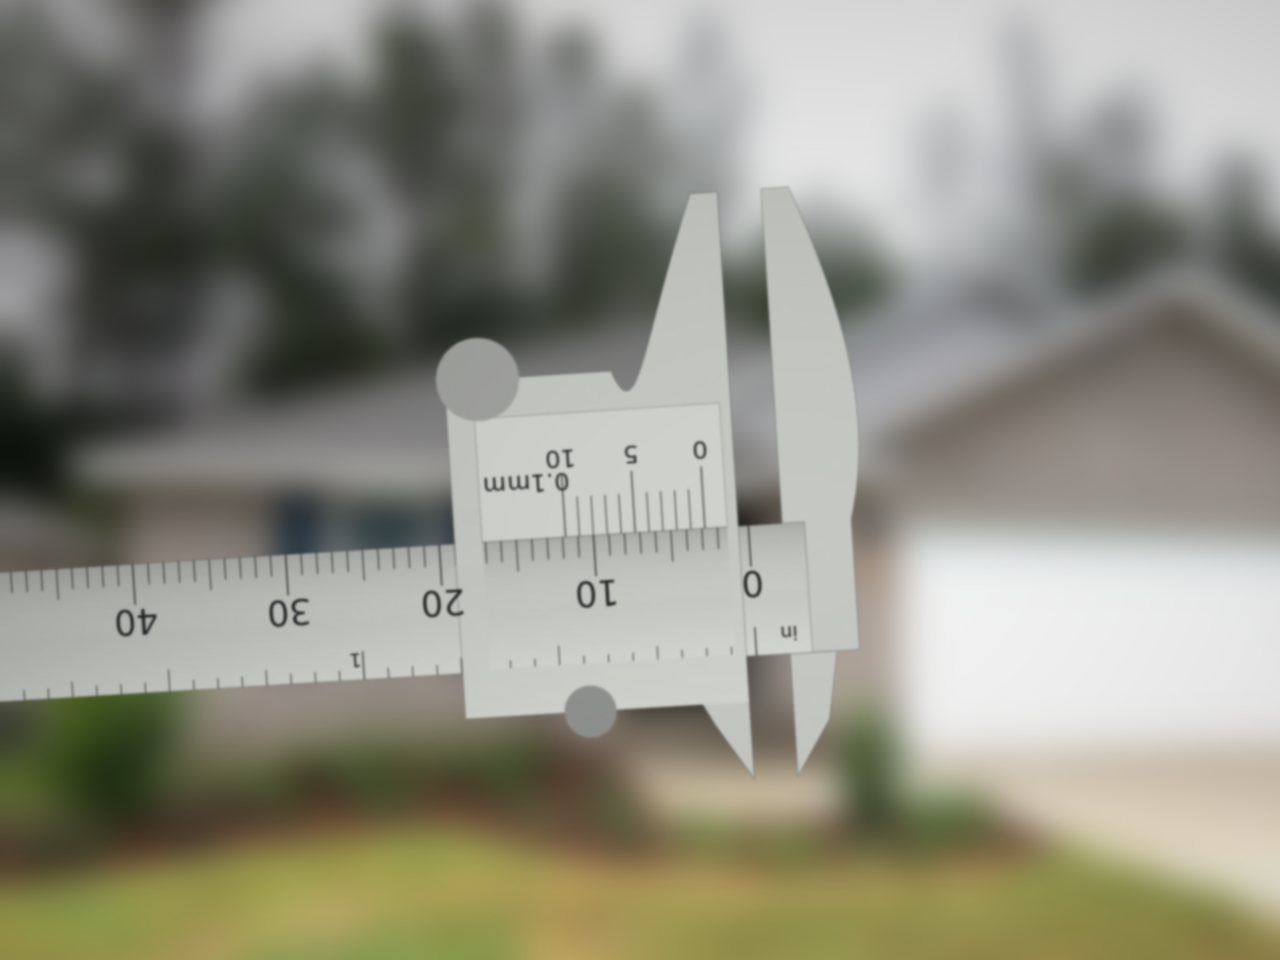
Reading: 2.8mm
